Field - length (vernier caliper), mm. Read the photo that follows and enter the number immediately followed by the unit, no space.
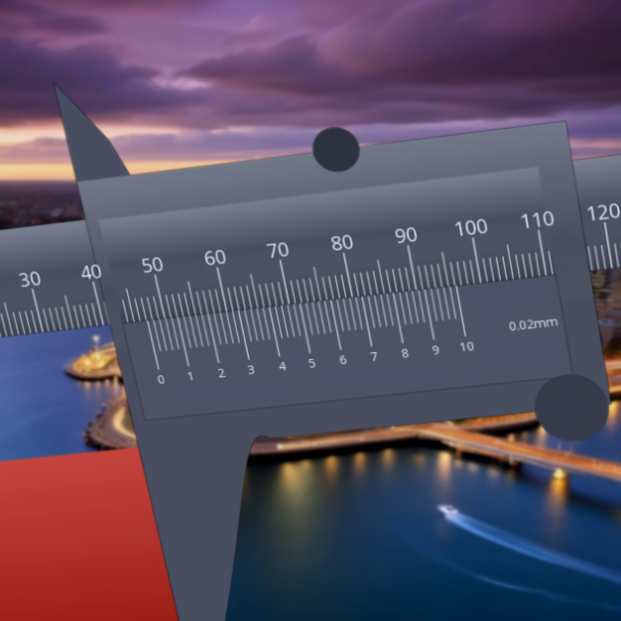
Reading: 47.2mm
